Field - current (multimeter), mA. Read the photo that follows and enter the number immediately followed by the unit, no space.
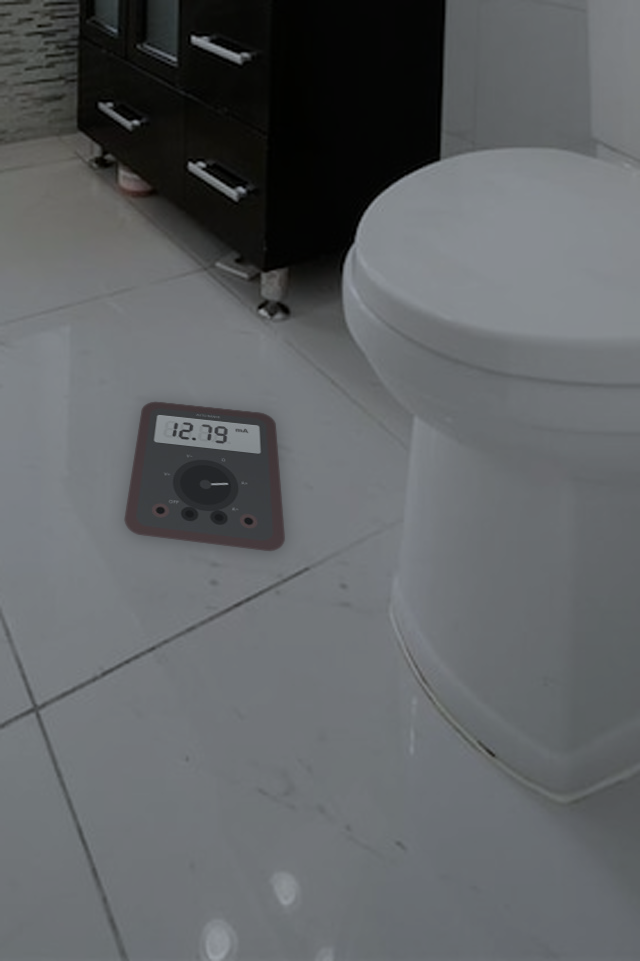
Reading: 12.79mA
